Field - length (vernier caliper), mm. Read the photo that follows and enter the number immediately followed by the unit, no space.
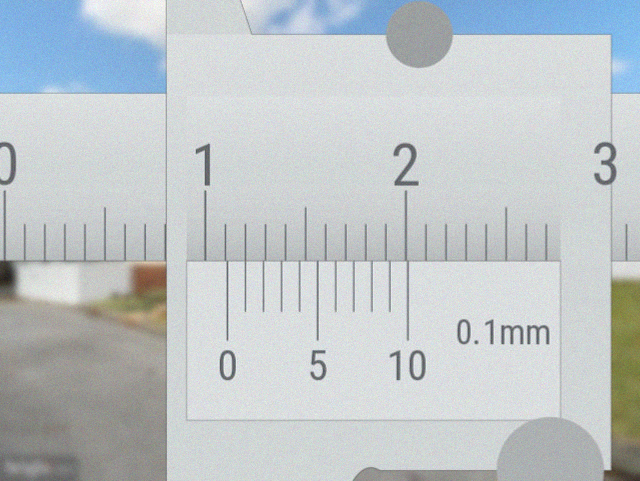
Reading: 11.1mm
